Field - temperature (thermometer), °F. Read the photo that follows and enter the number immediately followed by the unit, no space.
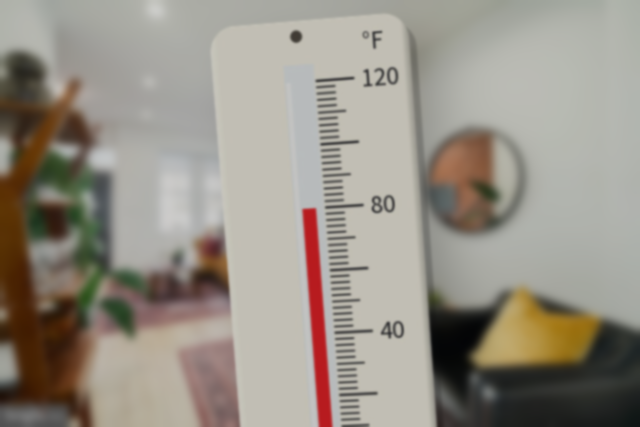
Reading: 80°F
